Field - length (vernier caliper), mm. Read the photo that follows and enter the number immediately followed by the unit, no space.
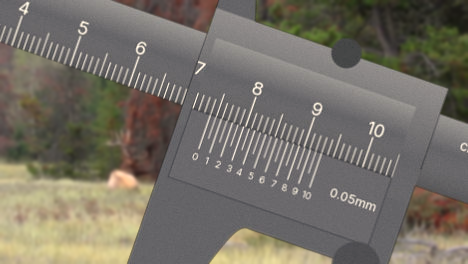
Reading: 74.0mm
